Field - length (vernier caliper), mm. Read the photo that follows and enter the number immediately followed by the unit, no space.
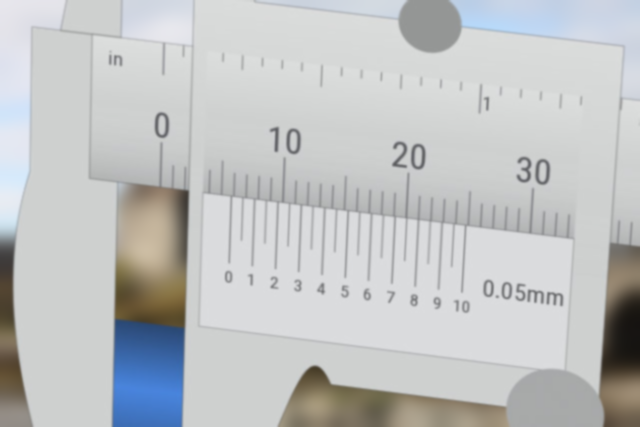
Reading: 5.8mm
